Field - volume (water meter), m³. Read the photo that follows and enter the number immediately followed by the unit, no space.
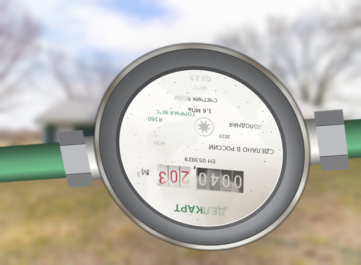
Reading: 40.203m³
